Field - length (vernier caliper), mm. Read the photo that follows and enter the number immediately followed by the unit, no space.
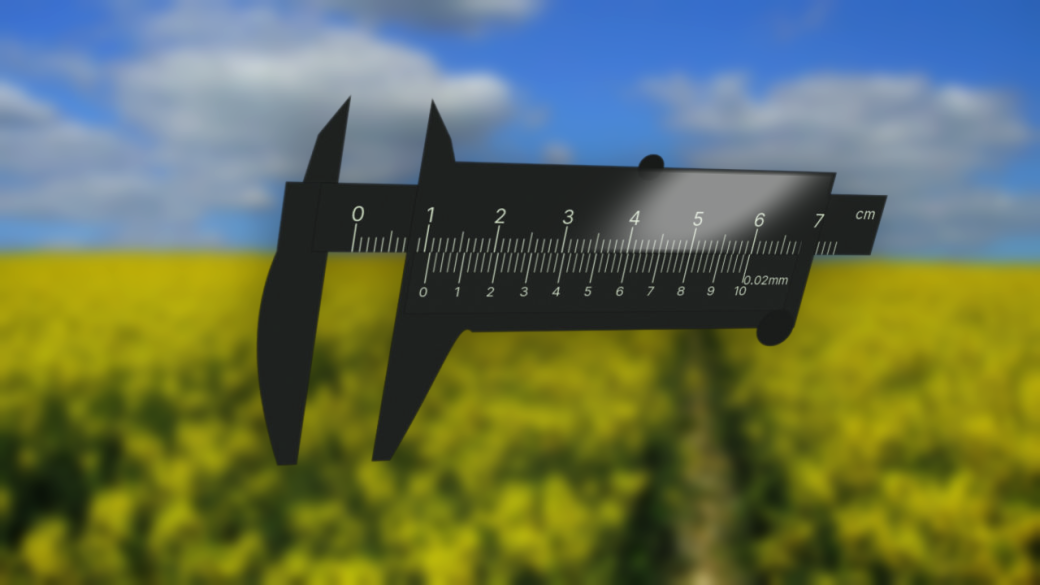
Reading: 10.8mm
